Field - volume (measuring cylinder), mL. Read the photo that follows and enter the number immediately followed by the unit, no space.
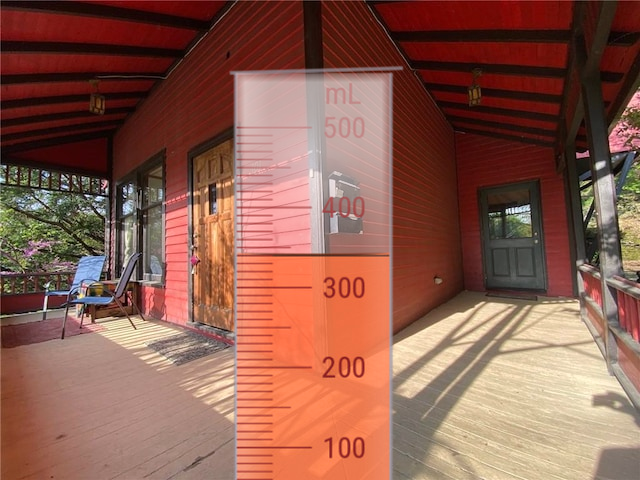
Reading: 340mL
